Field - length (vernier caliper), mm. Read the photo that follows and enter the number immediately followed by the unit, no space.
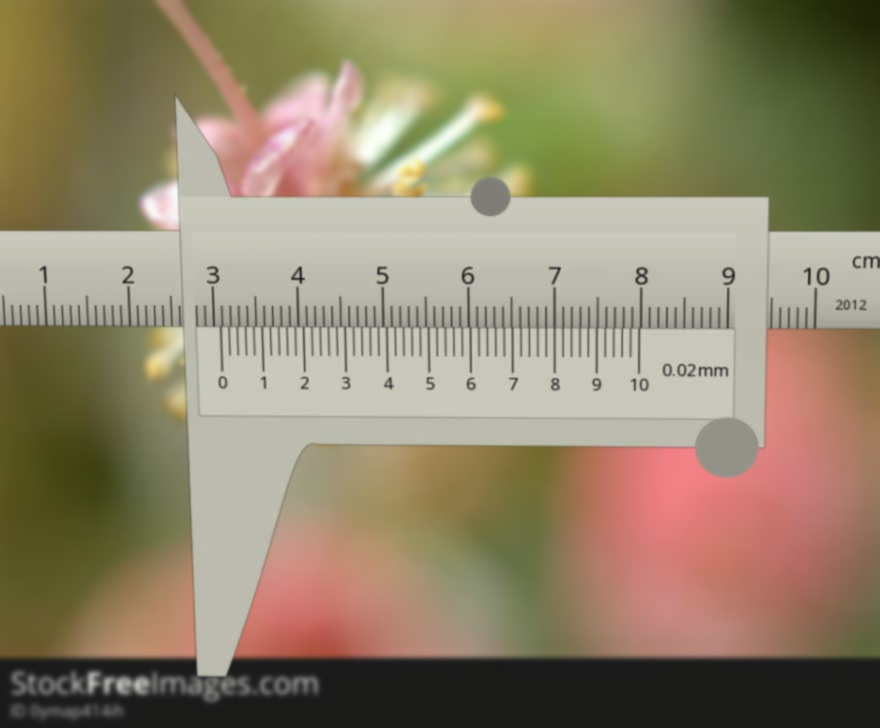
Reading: 30.8mm
